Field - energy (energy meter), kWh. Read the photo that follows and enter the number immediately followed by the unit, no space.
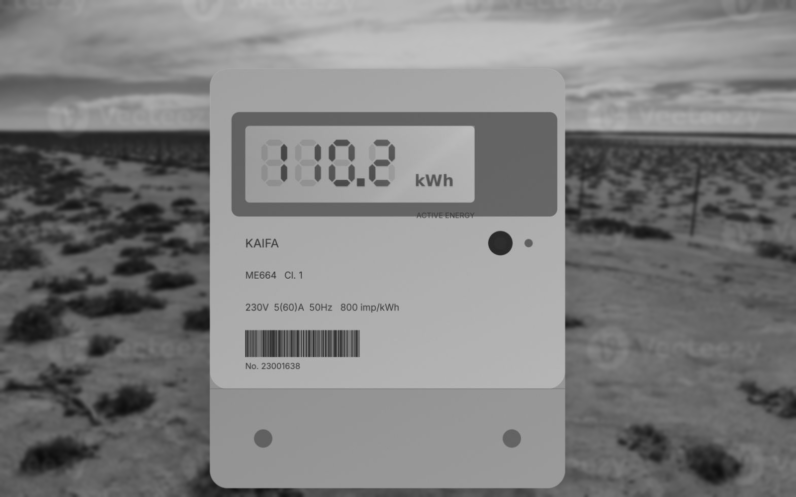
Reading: 110.2kWh
